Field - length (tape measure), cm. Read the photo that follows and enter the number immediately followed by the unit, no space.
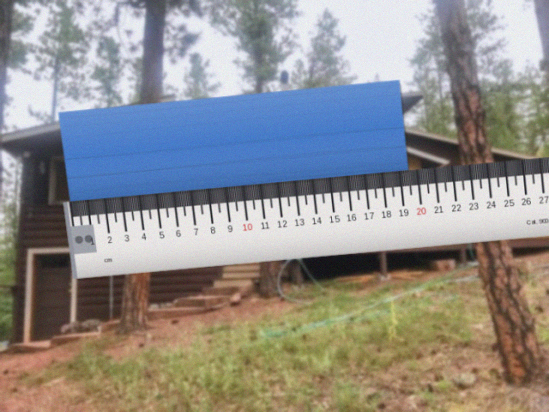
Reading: 19.5cm
